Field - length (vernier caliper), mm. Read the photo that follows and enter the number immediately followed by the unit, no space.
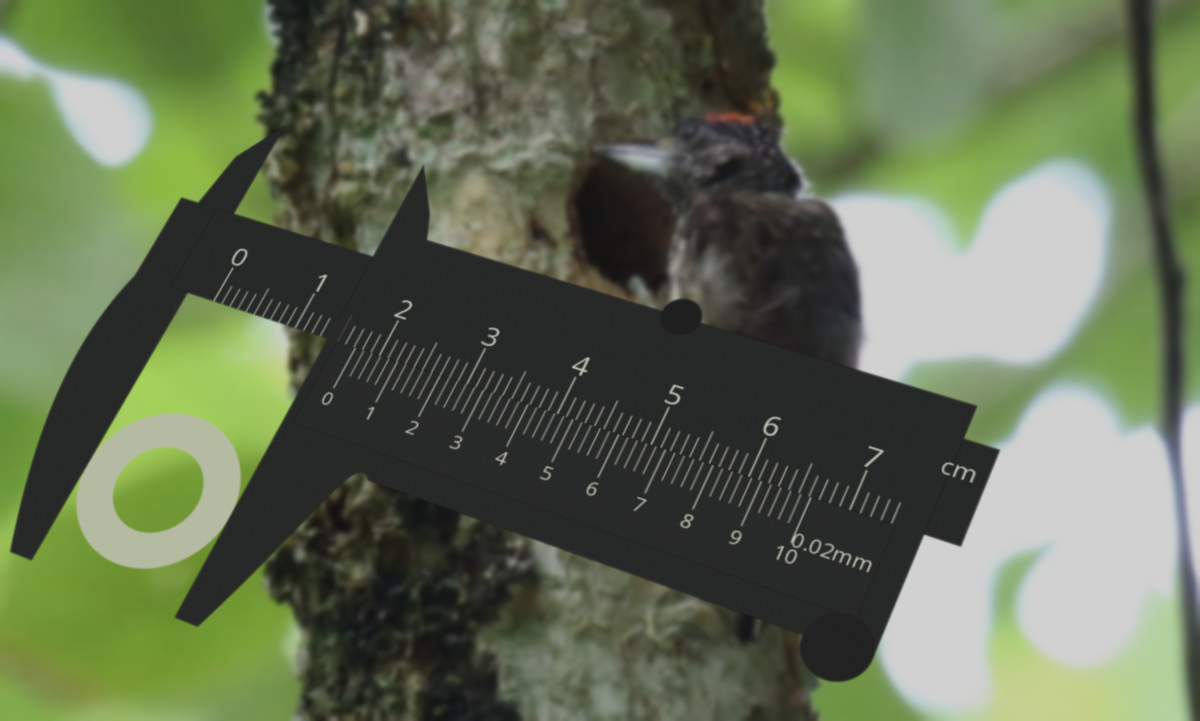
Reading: 17.2mm
